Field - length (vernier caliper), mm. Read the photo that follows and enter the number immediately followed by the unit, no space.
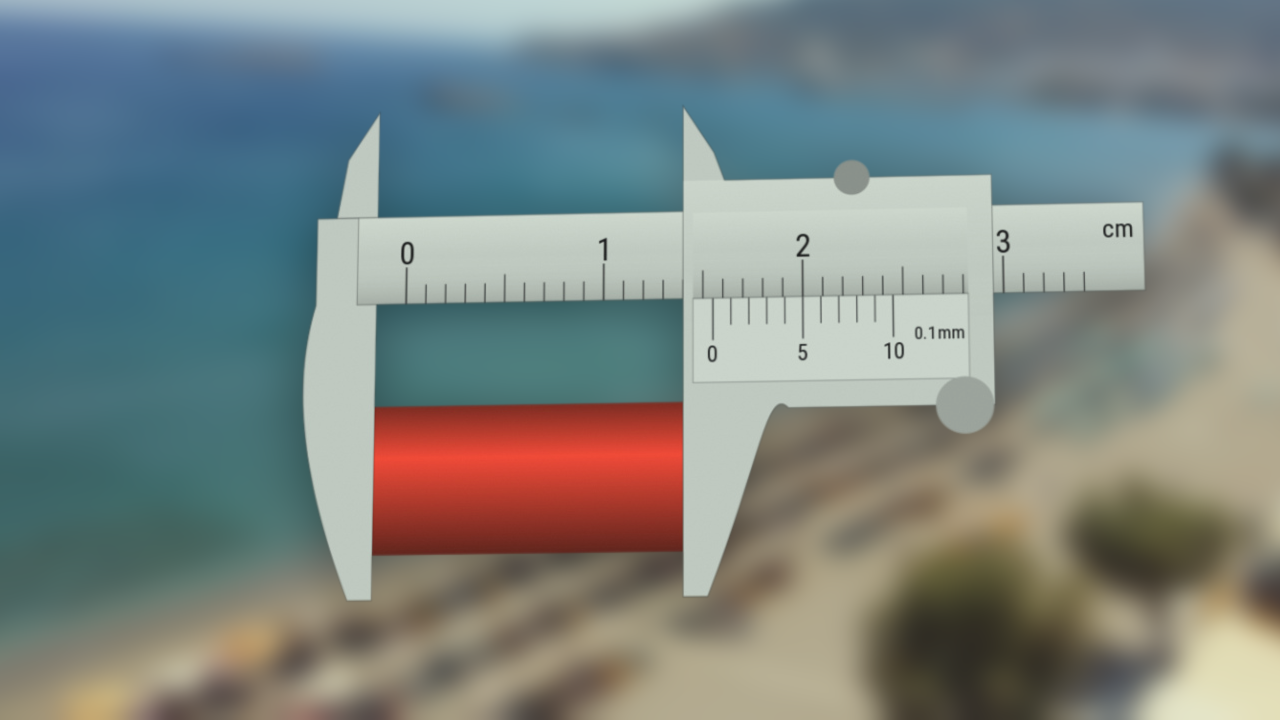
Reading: 15.5mm
